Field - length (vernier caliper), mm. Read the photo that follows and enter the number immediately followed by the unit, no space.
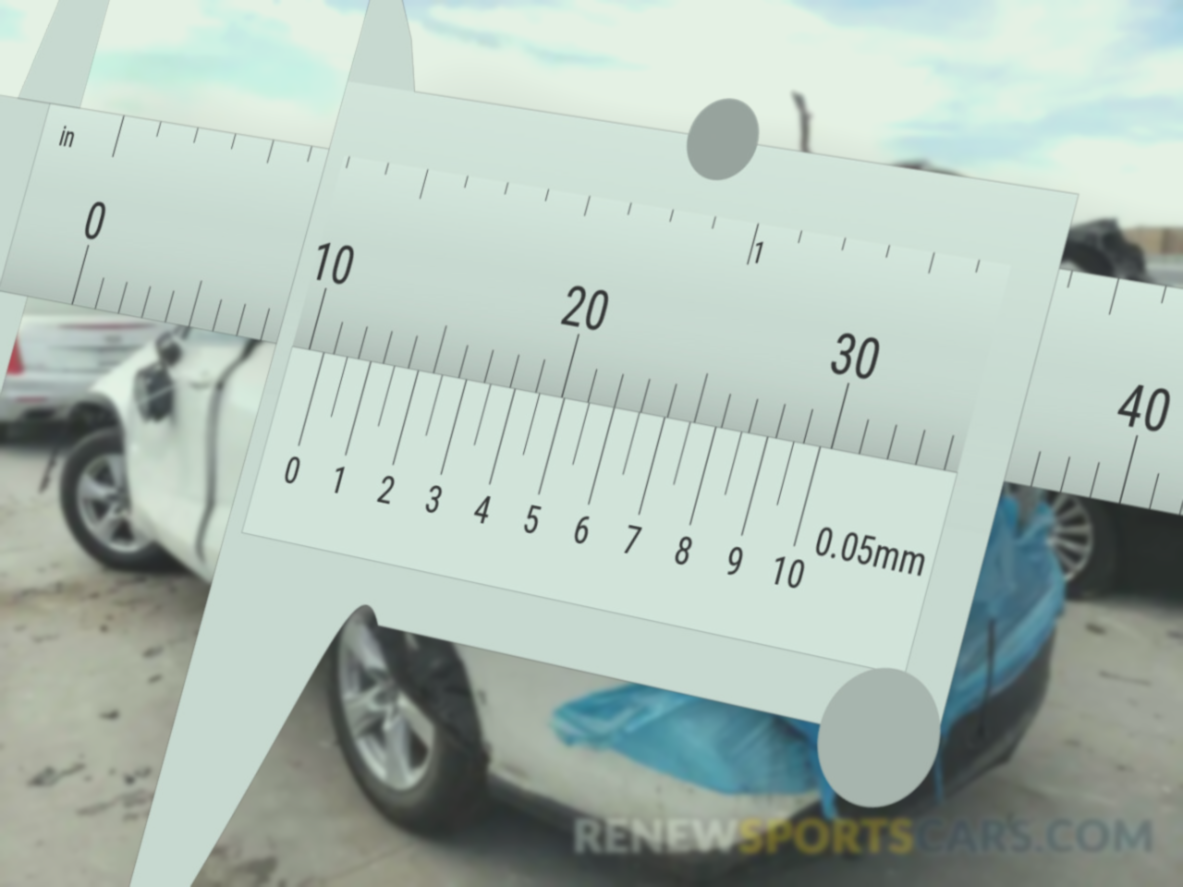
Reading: 10.6mm
